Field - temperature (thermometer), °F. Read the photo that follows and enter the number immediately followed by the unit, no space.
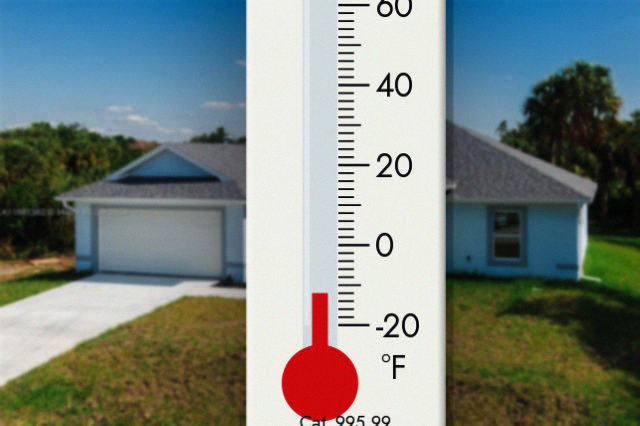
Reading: -12°F
